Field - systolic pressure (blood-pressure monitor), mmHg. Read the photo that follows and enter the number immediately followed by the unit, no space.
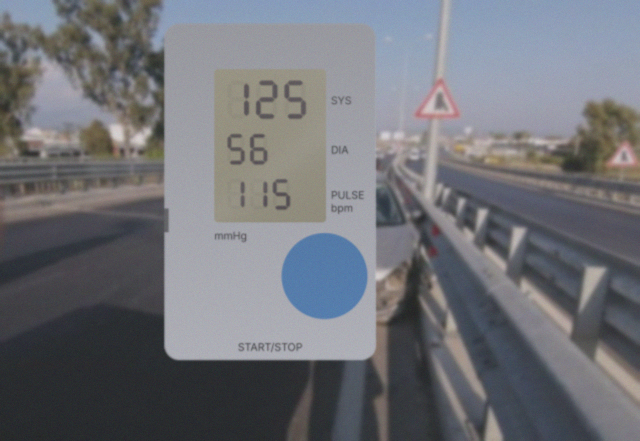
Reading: 125mmHg
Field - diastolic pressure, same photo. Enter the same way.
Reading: 56mmHg
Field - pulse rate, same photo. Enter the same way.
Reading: 115bpm
